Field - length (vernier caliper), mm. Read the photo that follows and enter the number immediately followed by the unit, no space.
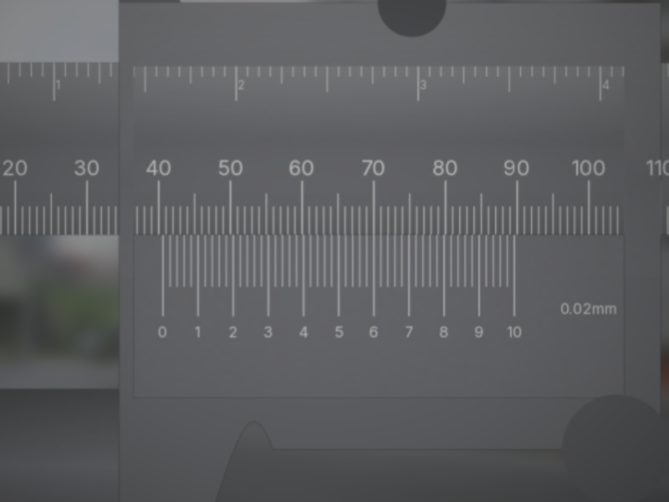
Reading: 40.6mm
